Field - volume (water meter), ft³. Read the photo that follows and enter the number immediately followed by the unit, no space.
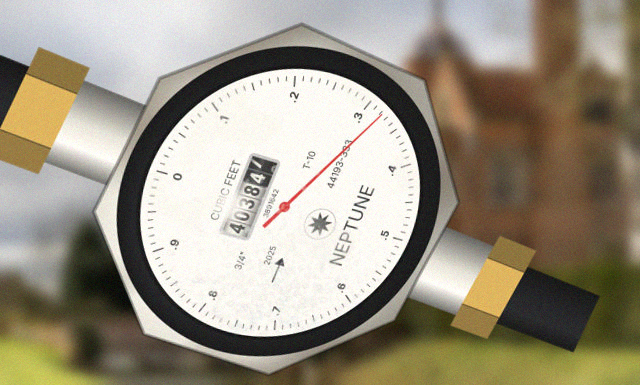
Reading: 403847.32ft³
